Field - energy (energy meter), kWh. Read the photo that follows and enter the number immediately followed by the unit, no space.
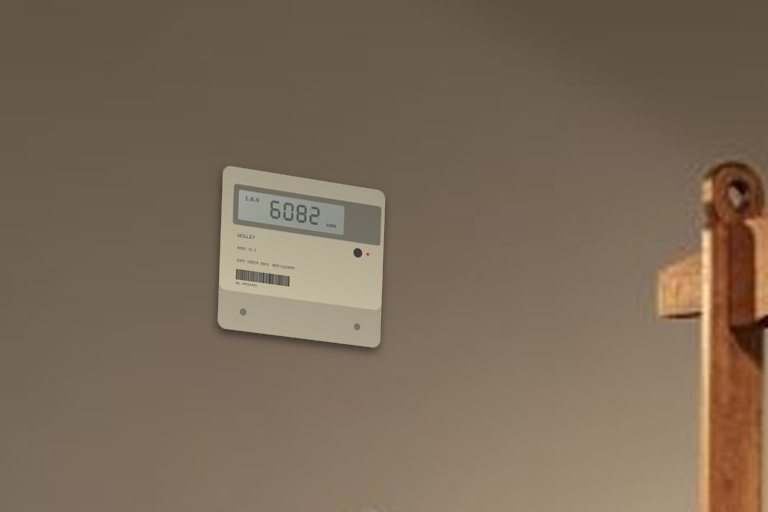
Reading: 6082kWh
